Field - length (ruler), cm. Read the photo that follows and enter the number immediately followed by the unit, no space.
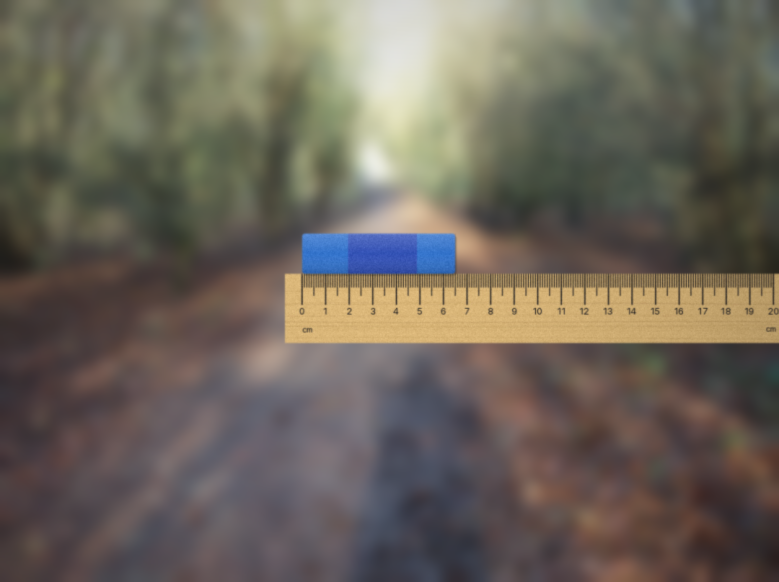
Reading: 6.5cm
